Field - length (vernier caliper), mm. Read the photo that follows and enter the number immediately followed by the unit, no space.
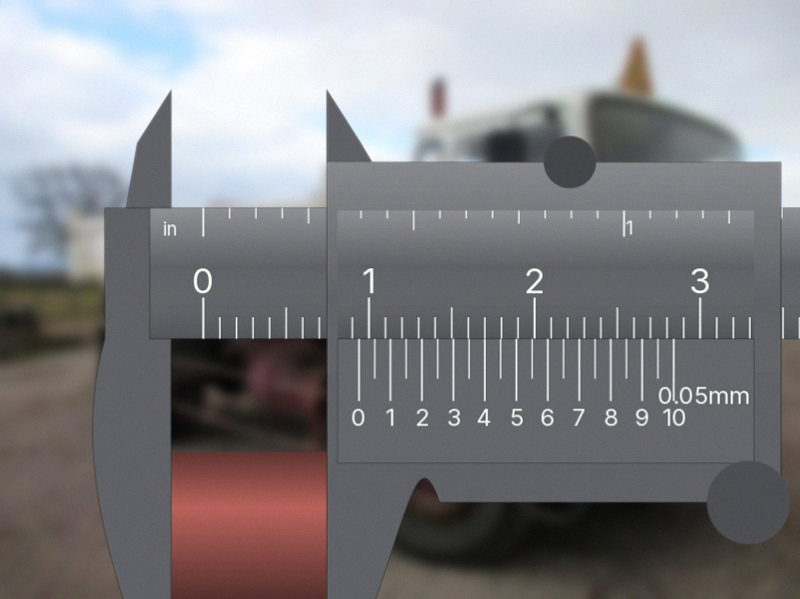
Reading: 9.4mm
